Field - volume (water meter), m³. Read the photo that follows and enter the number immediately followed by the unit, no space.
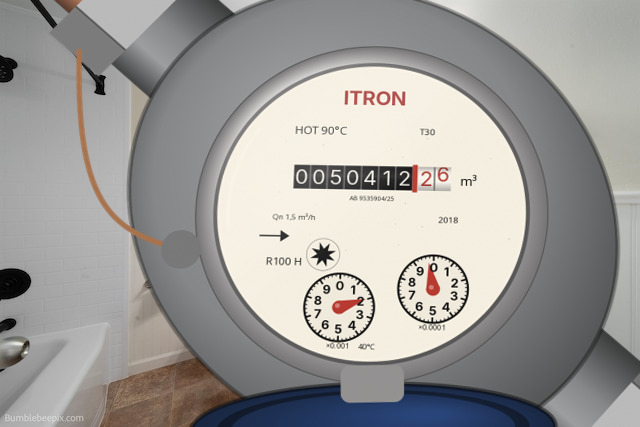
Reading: 50412.2619m³
